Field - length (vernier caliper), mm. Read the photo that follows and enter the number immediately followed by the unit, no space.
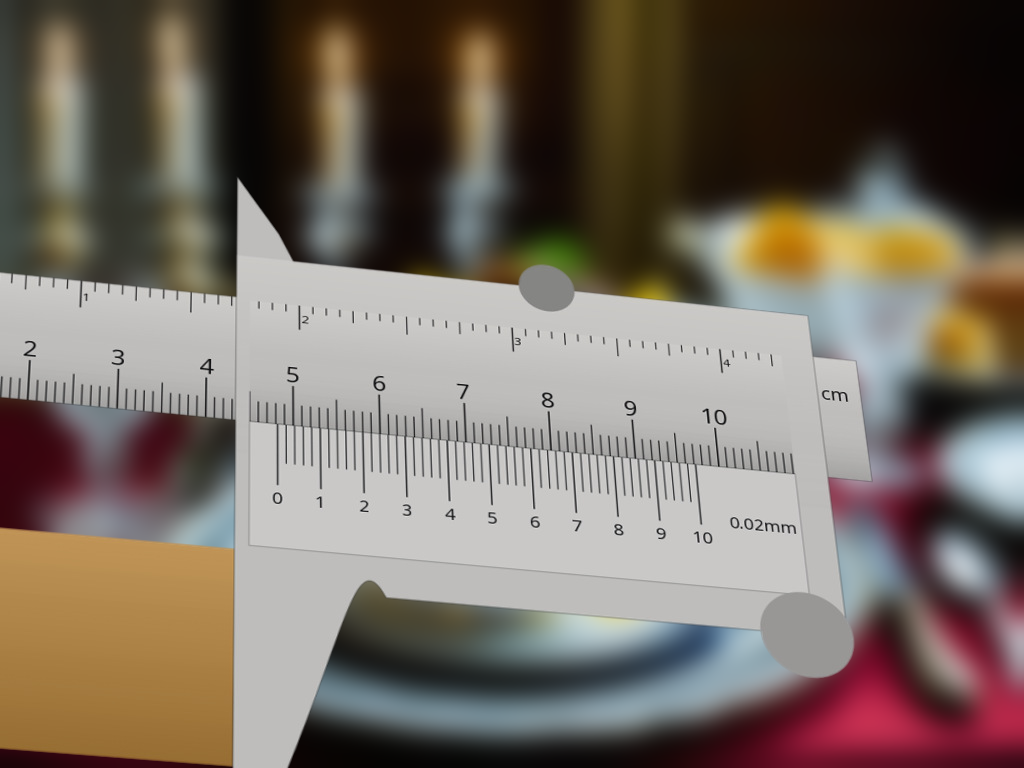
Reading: 48.2mm
